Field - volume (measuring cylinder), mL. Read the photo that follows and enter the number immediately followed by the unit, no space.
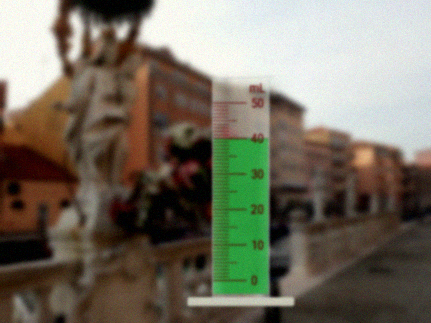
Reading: 40mL
